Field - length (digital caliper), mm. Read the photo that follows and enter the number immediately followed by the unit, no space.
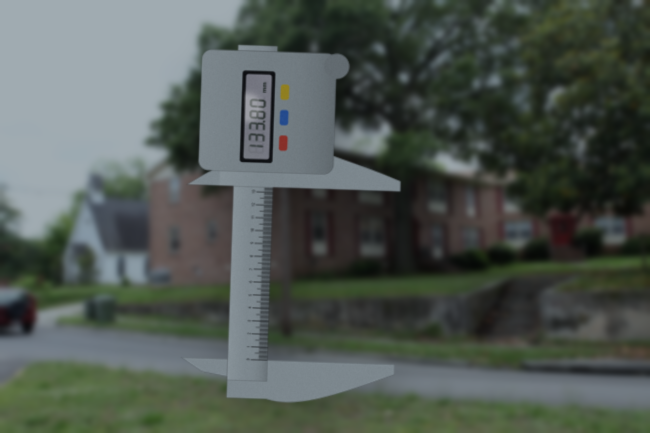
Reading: 133.80mm
